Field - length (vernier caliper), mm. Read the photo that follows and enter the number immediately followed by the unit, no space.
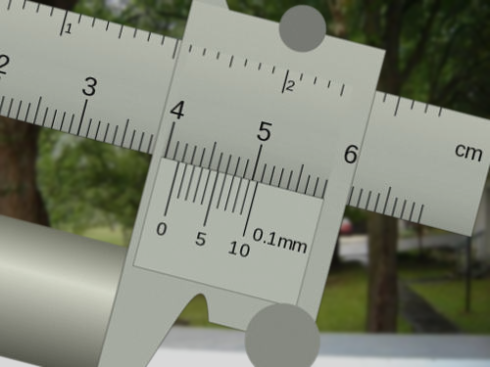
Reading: 41.6mm
